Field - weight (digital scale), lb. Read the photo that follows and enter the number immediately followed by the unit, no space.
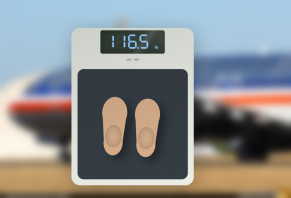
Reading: 116.5lb
